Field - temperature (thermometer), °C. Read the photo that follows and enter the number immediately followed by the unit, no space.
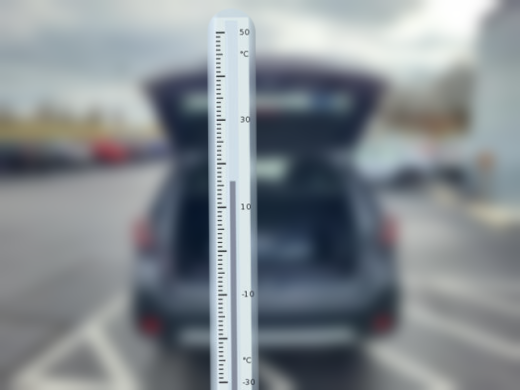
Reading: 16°C
